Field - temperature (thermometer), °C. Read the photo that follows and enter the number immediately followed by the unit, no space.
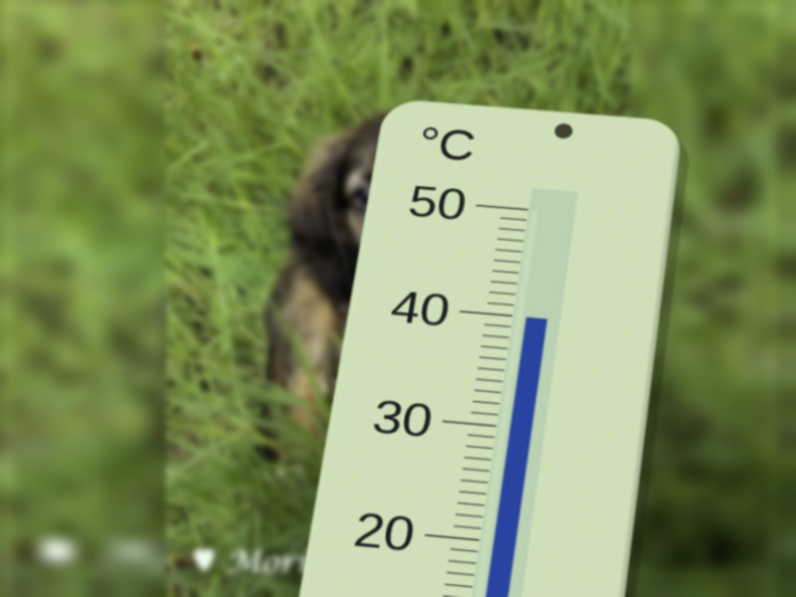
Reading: 40°C
